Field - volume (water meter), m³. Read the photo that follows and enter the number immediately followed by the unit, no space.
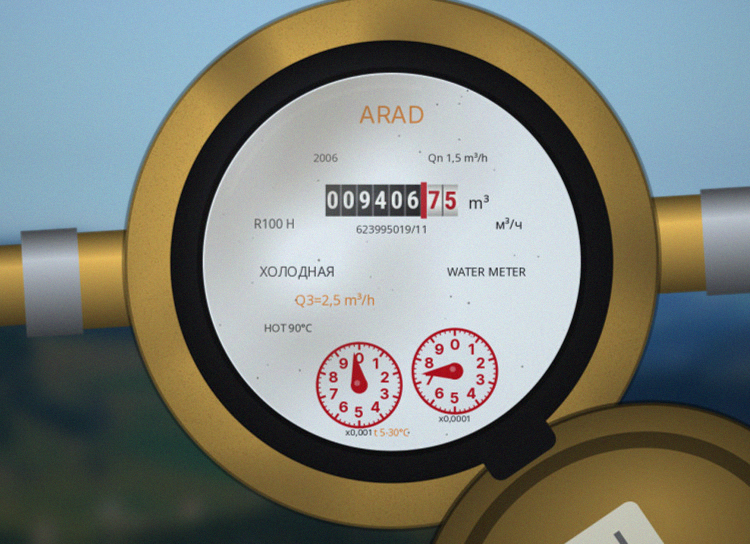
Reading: 9406.7497m³
